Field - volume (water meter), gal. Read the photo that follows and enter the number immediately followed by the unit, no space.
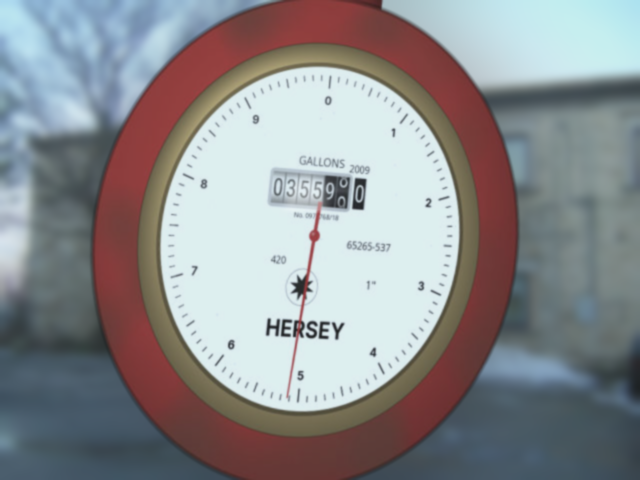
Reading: 355985.1gal
